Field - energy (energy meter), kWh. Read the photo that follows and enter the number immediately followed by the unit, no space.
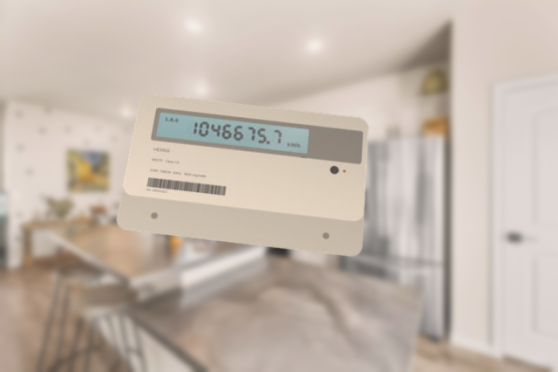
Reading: 1046675.7kWh
